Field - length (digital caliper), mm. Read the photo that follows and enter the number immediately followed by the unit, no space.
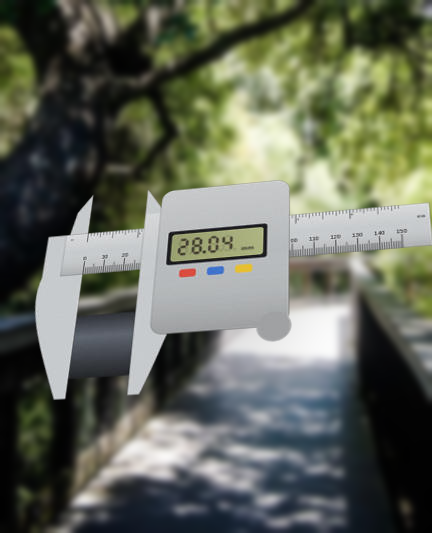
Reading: 28.04mm
